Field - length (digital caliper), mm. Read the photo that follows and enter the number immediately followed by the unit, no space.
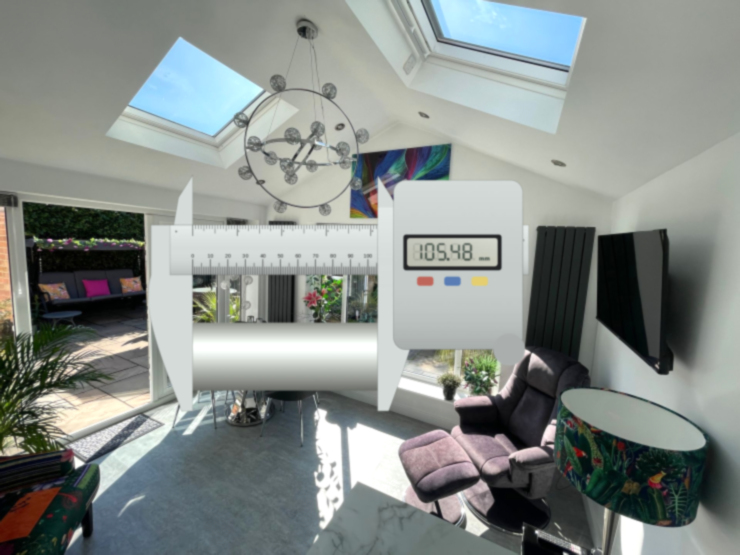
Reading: 105.48mm
